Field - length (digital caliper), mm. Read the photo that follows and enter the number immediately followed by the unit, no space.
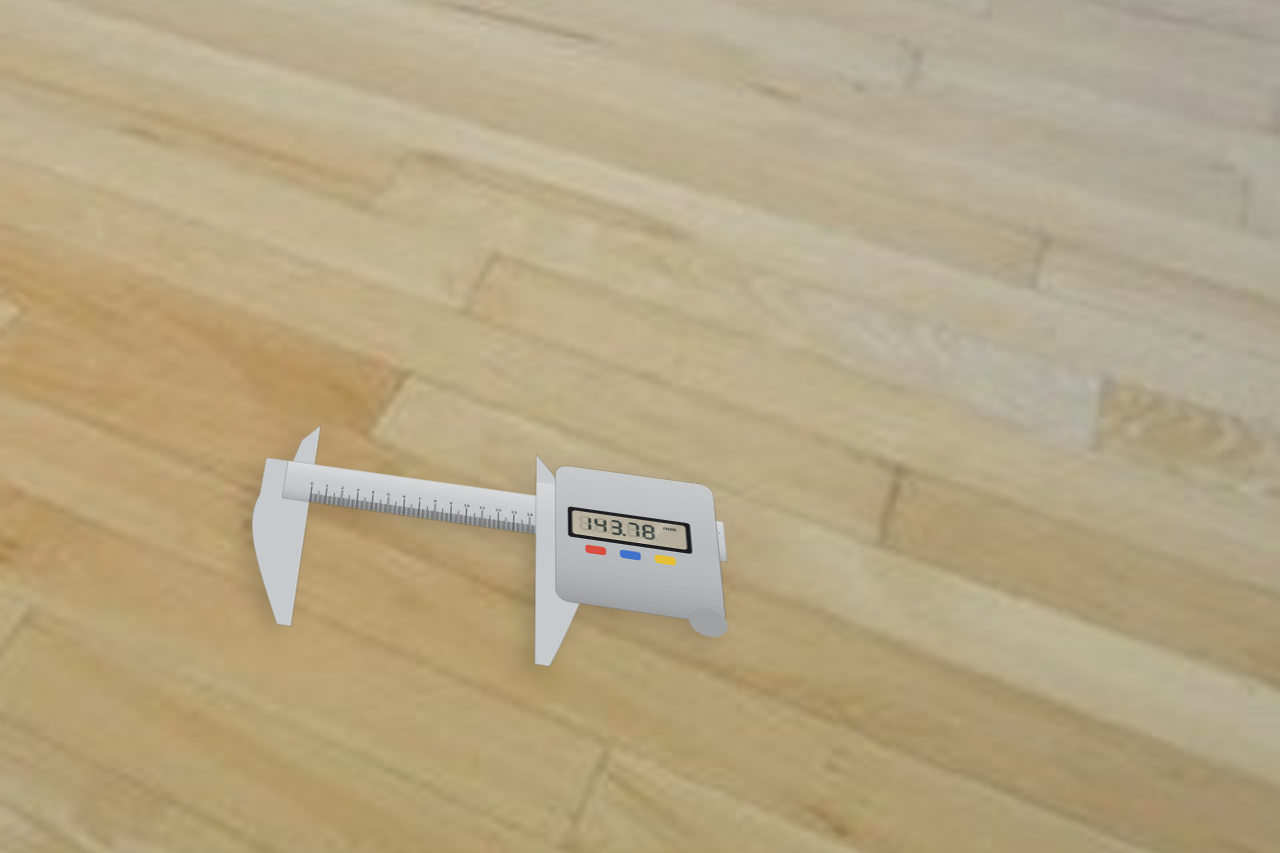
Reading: 143.78mm
